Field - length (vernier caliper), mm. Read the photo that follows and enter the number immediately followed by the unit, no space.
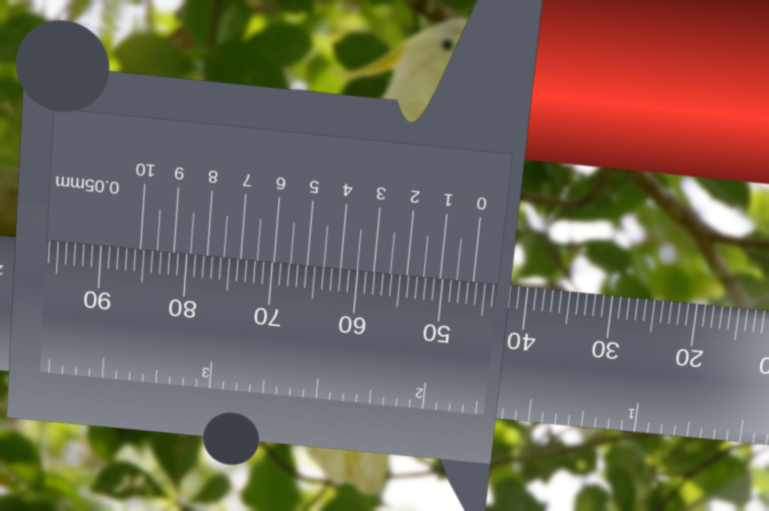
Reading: 46.4mm
